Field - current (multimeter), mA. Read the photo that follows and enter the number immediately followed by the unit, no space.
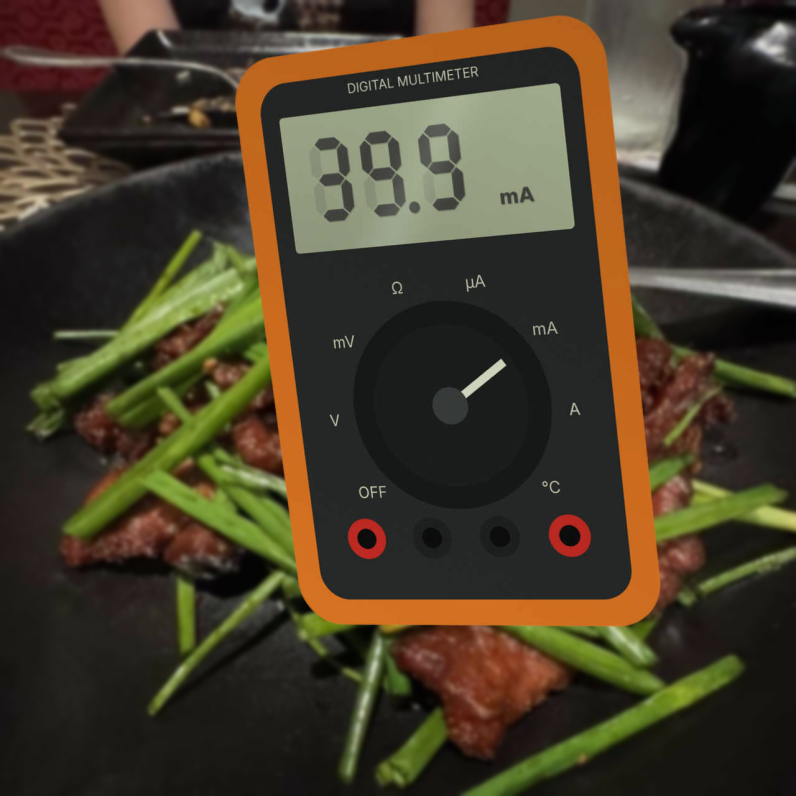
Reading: 39.9mA
